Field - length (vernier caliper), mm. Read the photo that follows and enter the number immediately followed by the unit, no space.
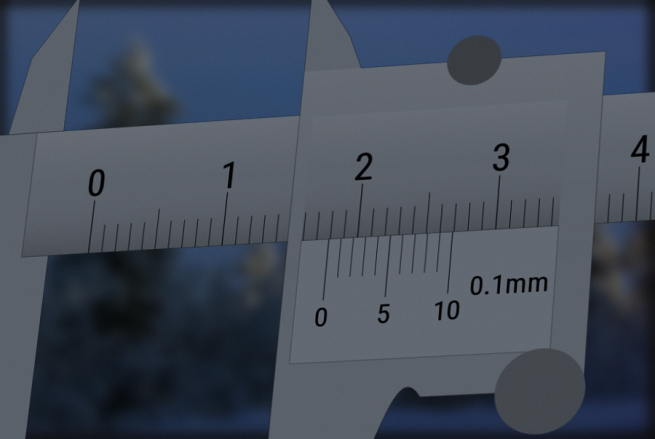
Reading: 17.9mm
